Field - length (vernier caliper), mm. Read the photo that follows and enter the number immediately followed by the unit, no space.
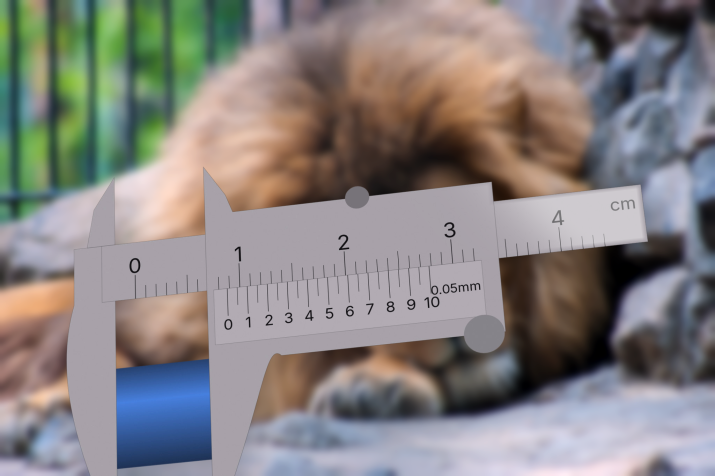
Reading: 8.8mm
